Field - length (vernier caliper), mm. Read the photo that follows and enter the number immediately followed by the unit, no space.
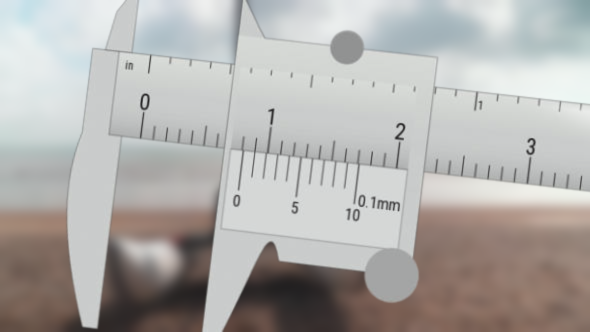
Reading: 8.1mm
